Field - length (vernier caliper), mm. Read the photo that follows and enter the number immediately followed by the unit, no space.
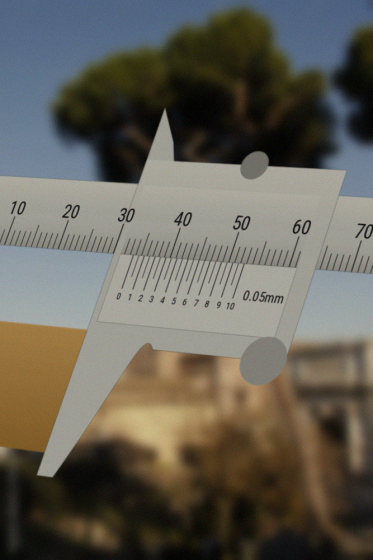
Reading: 33.6mm
